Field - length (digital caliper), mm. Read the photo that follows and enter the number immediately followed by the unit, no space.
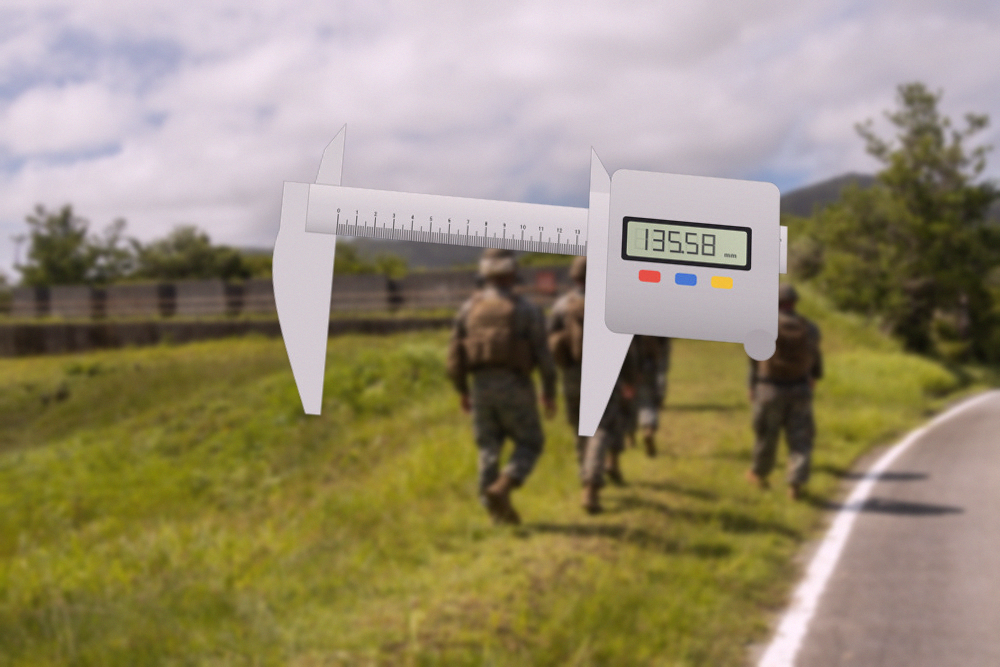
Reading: 135.58mm
